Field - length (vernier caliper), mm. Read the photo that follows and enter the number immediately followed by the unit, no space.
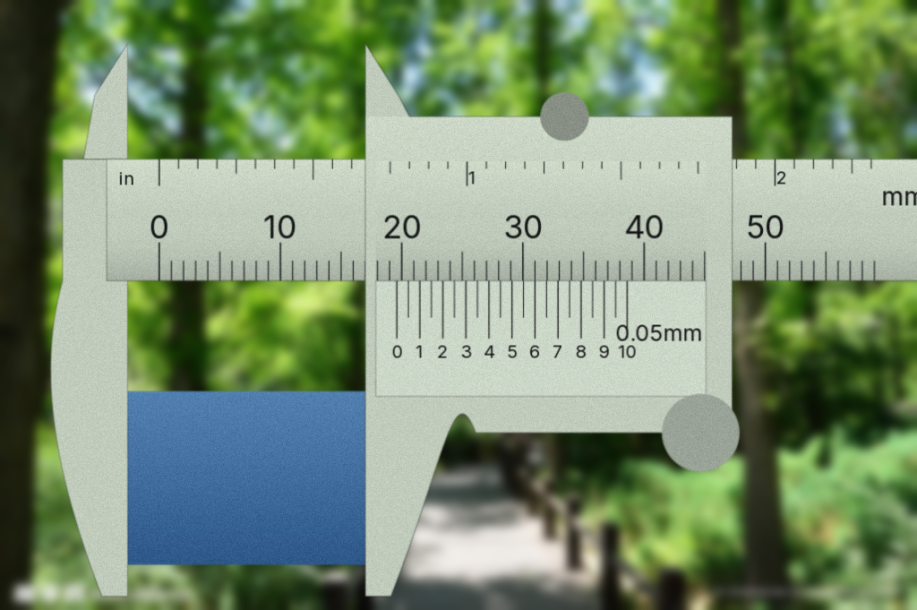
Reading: 19.6mm
